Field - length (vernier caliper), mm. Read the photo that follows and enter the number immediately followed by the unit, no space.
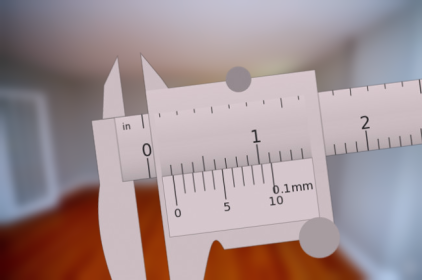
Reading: 2.1mm
